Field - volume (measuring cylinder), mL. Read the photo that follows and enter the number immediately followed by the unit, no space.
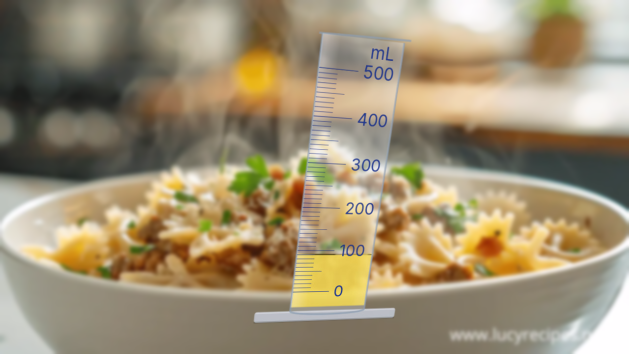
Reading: 90mL
